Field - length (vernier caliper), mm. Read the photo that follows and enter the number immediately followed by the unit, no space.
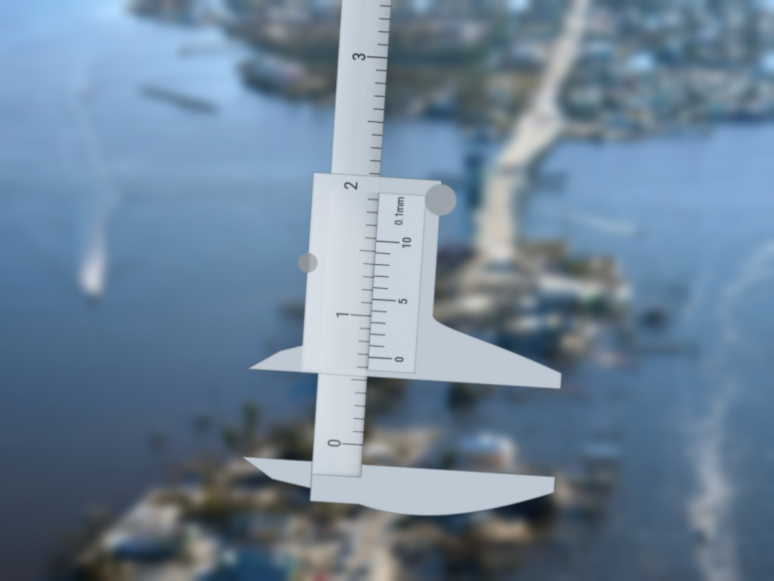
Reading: 6.8mm
